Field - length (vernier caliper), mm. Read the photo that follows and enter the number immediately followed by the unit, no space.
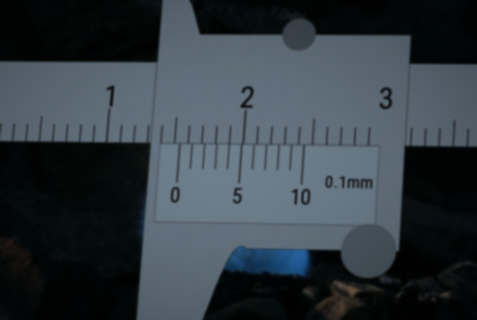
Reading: 15.4mm
